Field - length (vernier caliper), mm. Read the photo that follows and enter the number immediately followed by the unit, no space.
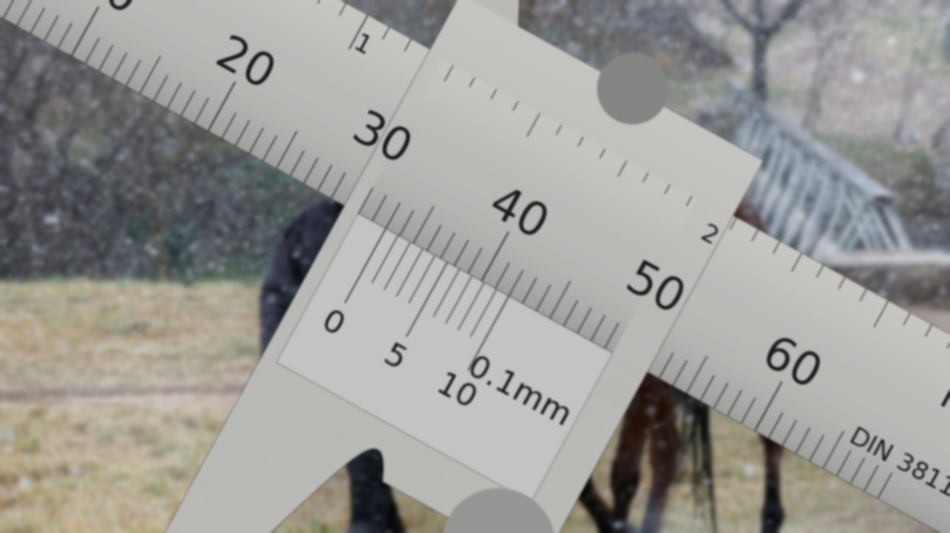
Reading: 33.0mm
